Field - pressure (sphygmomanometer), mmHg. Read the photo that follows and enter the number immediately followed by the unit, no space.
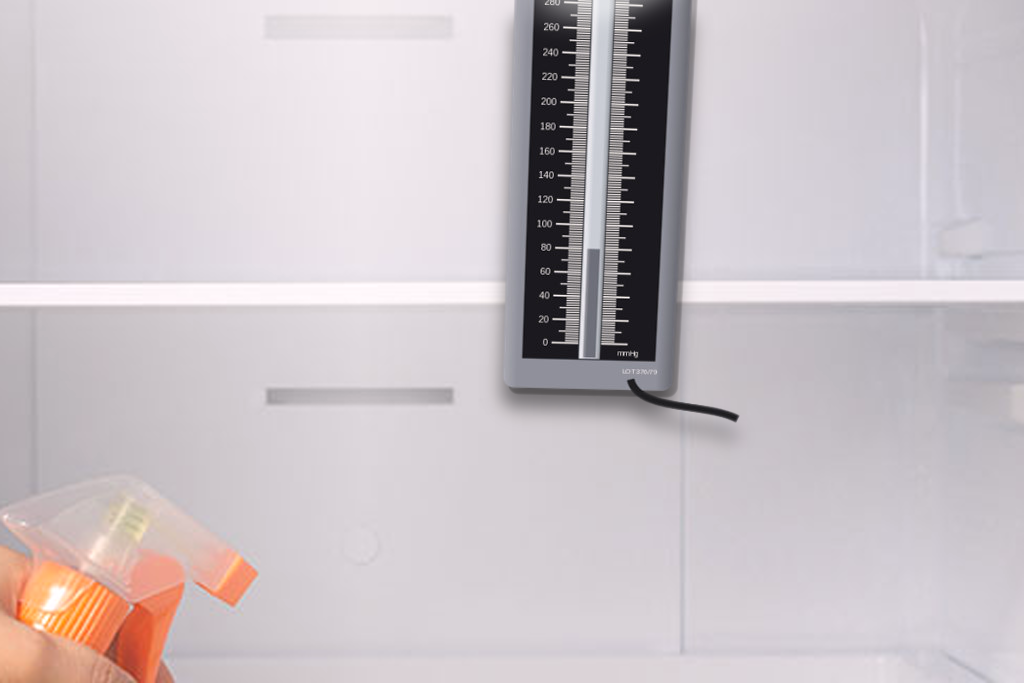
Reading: 80mmHg
